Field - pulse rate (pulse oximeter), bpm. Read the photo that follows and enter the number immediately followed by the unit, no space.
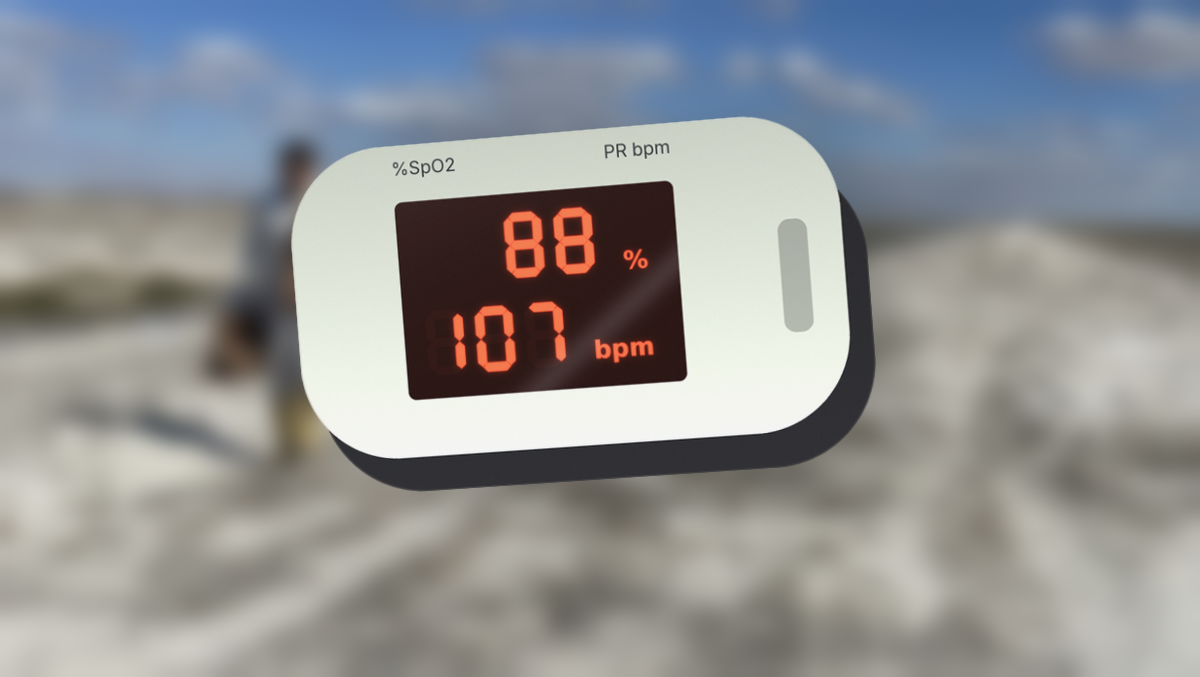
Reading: 107bpm
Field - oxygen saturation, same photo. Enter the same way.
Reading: 88%
